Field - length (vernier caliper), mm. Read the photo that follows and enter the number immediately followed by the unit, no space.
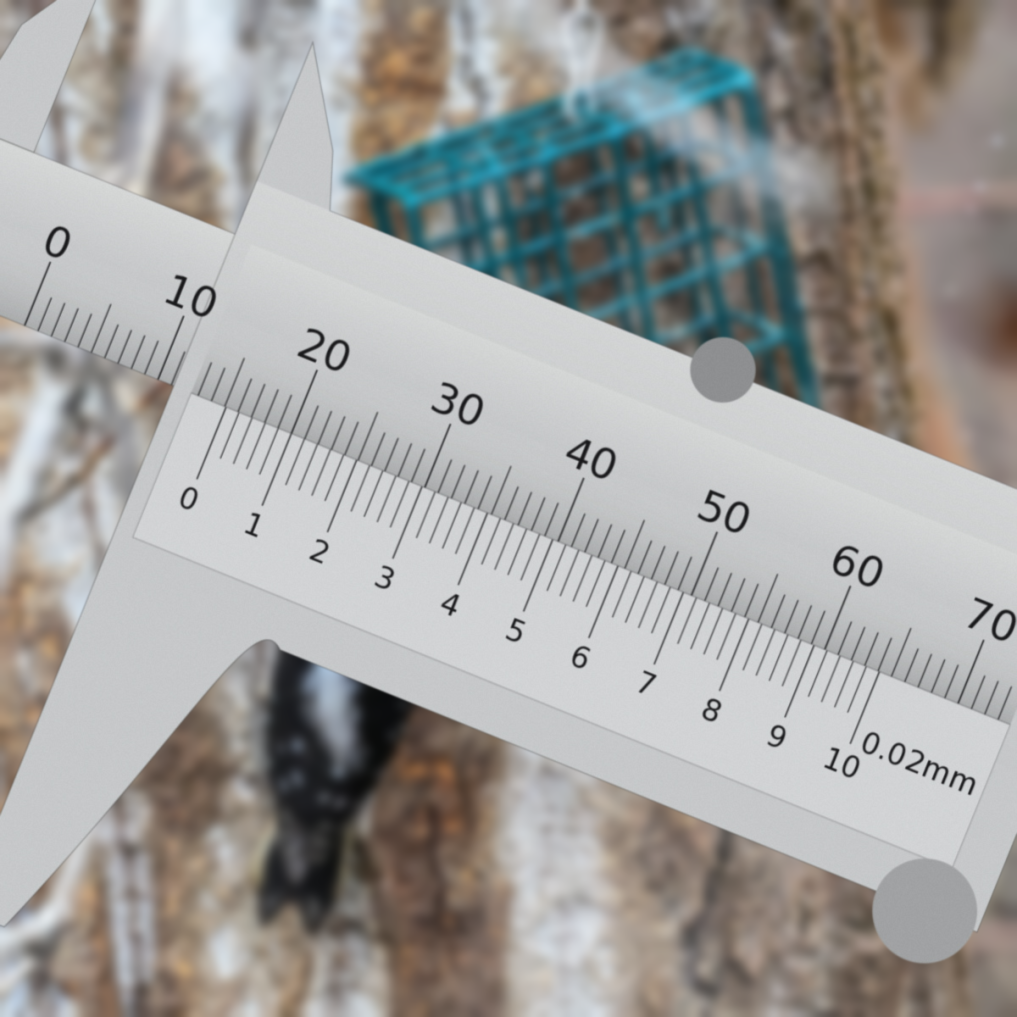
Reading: 15.1mm
